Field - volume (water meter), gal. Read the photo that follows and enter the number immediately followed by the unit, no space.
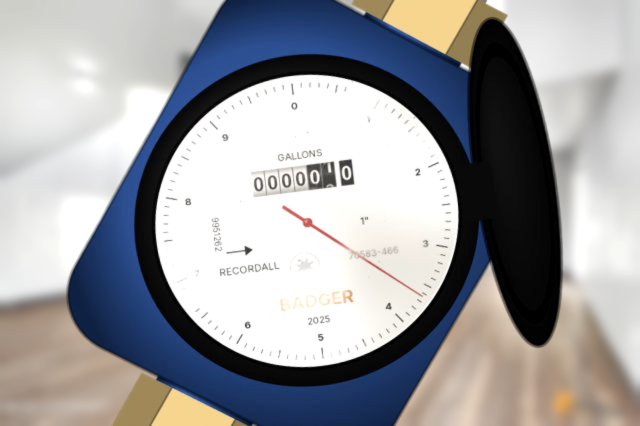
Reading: 13.6gal
